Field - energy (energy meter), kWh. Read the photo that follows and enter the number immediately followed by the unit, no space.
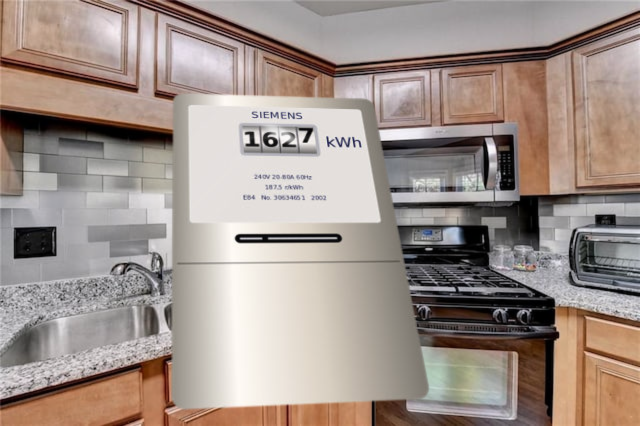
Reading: 1627kWh
